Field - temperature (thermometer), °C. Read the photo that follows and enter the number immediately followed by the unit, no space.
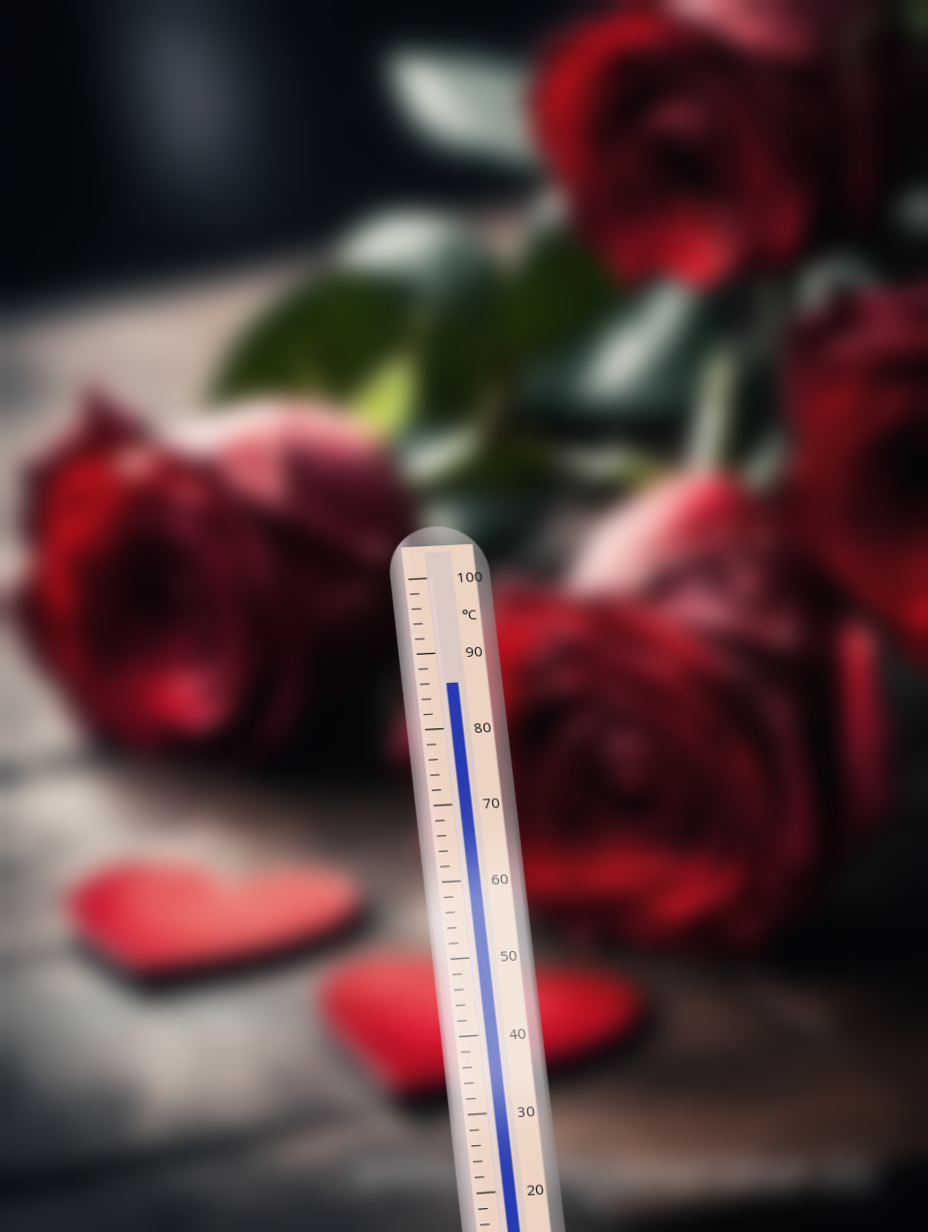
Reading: 86°C
